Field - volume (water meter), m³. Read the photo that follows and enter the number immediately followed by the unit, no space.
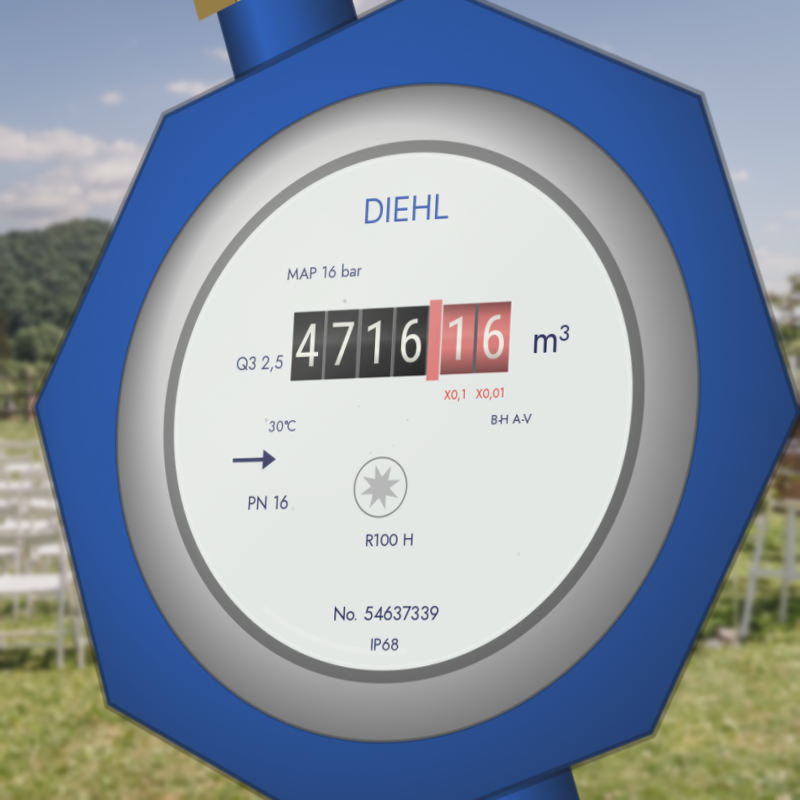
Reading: 4716.16m³
